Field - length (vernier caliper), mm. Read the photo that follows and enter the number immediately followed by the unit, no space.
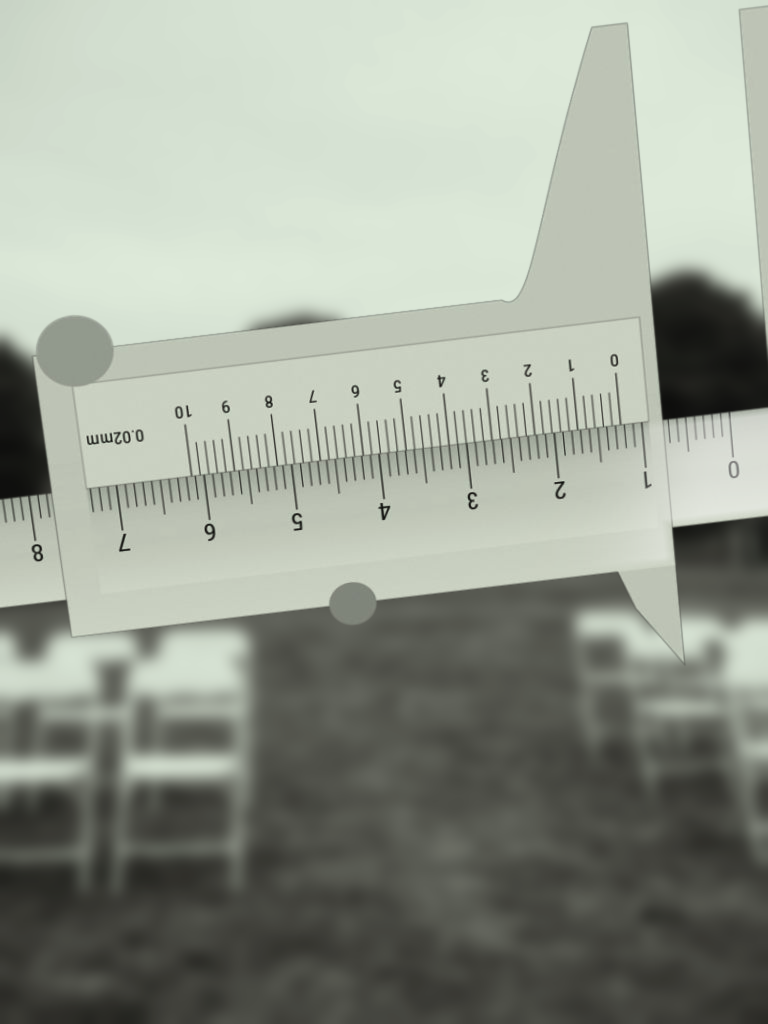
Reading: 12.4mm
